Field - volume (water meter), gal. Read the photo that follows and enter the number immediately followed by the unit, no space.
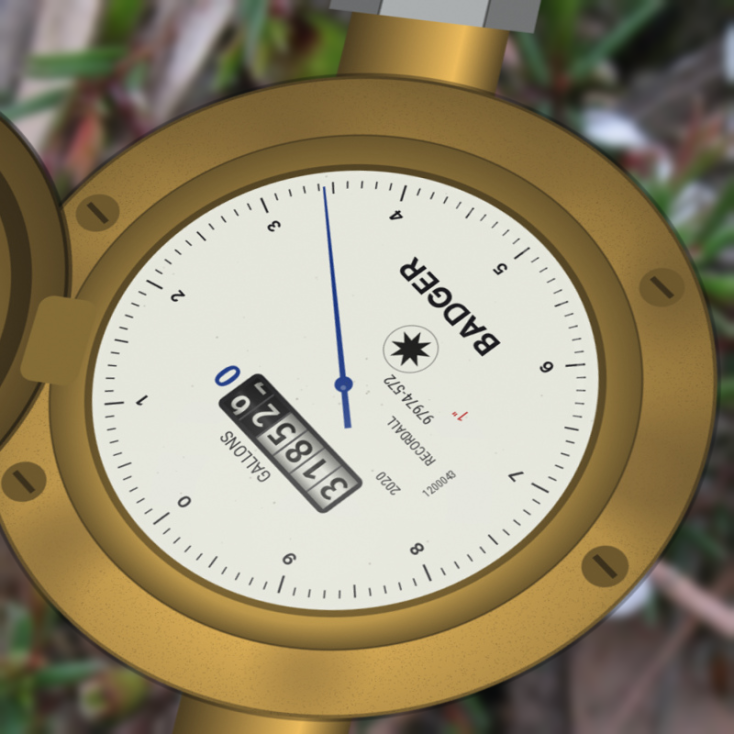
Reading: 3185263.4gal
